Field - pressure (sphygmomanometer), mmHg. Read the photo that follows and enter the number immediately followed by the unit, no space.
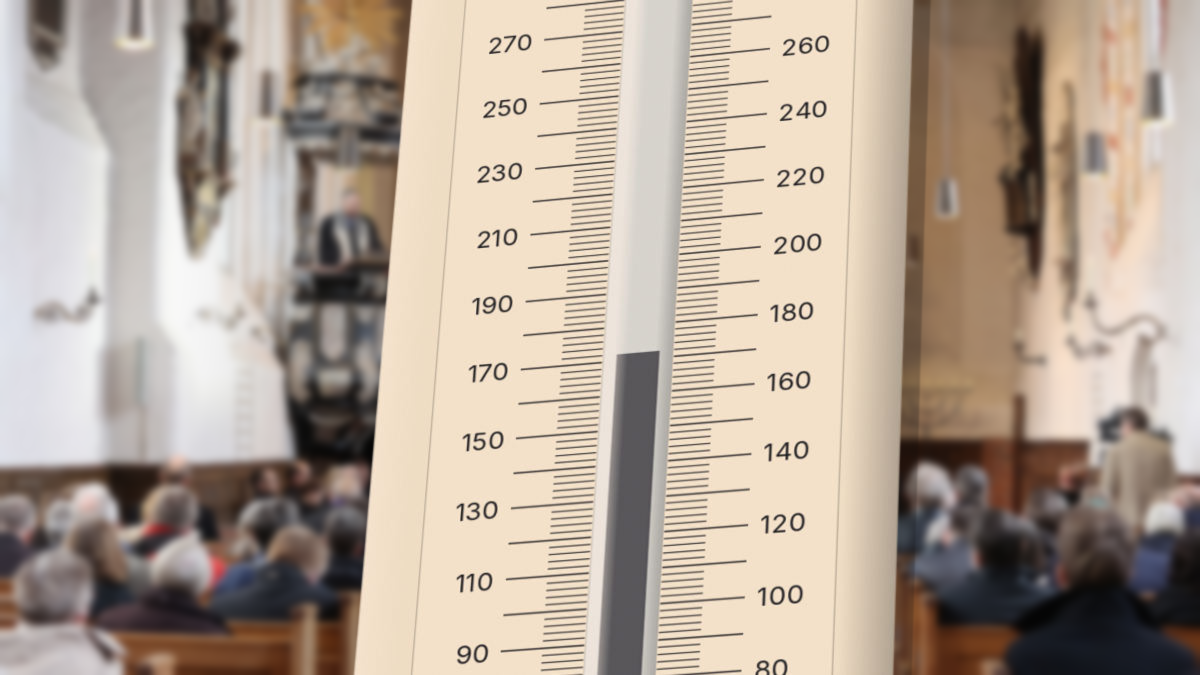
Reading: 172mmHg
